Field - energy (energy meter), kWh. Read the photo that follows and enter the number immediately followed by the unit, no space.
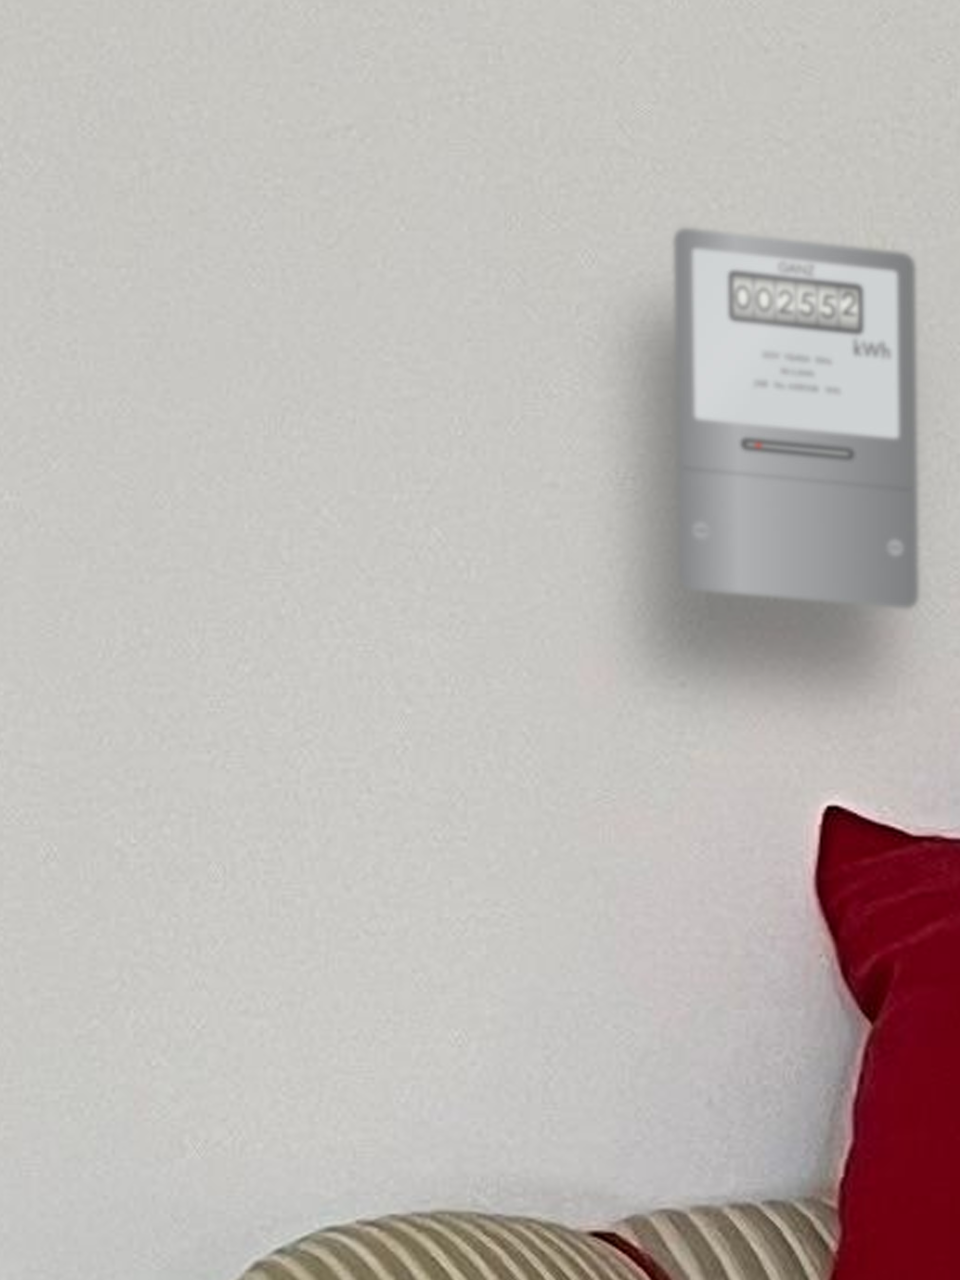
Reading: 2552kWh
